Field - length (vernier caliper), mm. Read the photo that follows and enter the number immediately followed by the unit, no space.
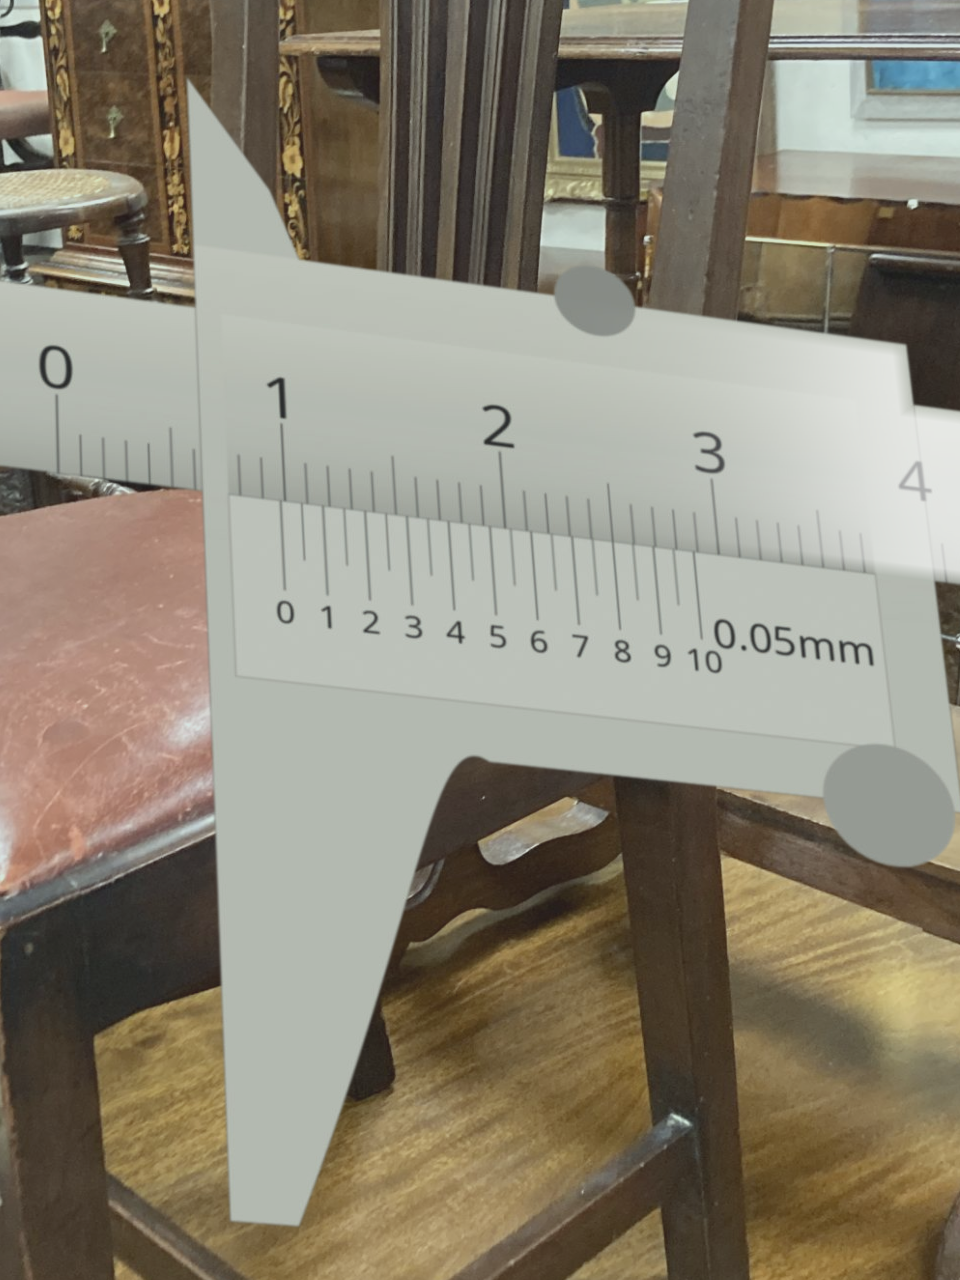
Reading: 9.8mm
